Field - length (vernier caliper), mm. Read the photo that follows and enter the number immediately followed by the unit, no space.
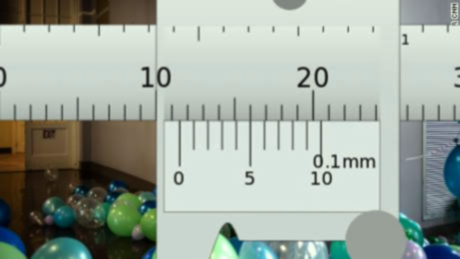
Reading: 11.5mm
